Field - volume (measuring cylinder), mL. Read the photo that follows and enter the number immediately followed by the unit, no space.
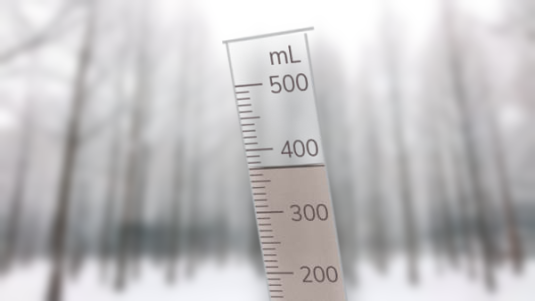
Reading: 370mL
